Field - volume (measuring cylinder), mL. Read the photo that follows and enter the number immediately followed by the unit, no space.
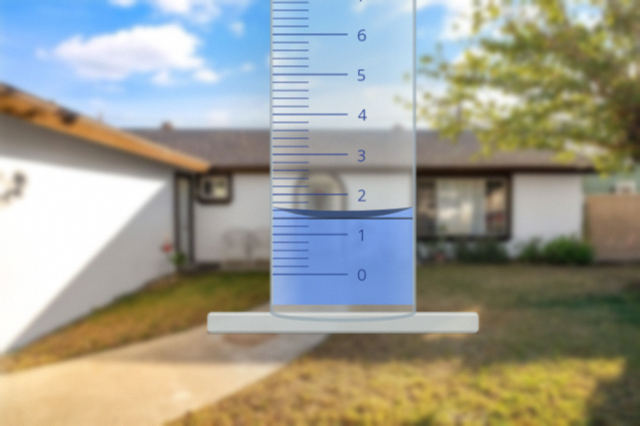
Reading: 1.4mL
